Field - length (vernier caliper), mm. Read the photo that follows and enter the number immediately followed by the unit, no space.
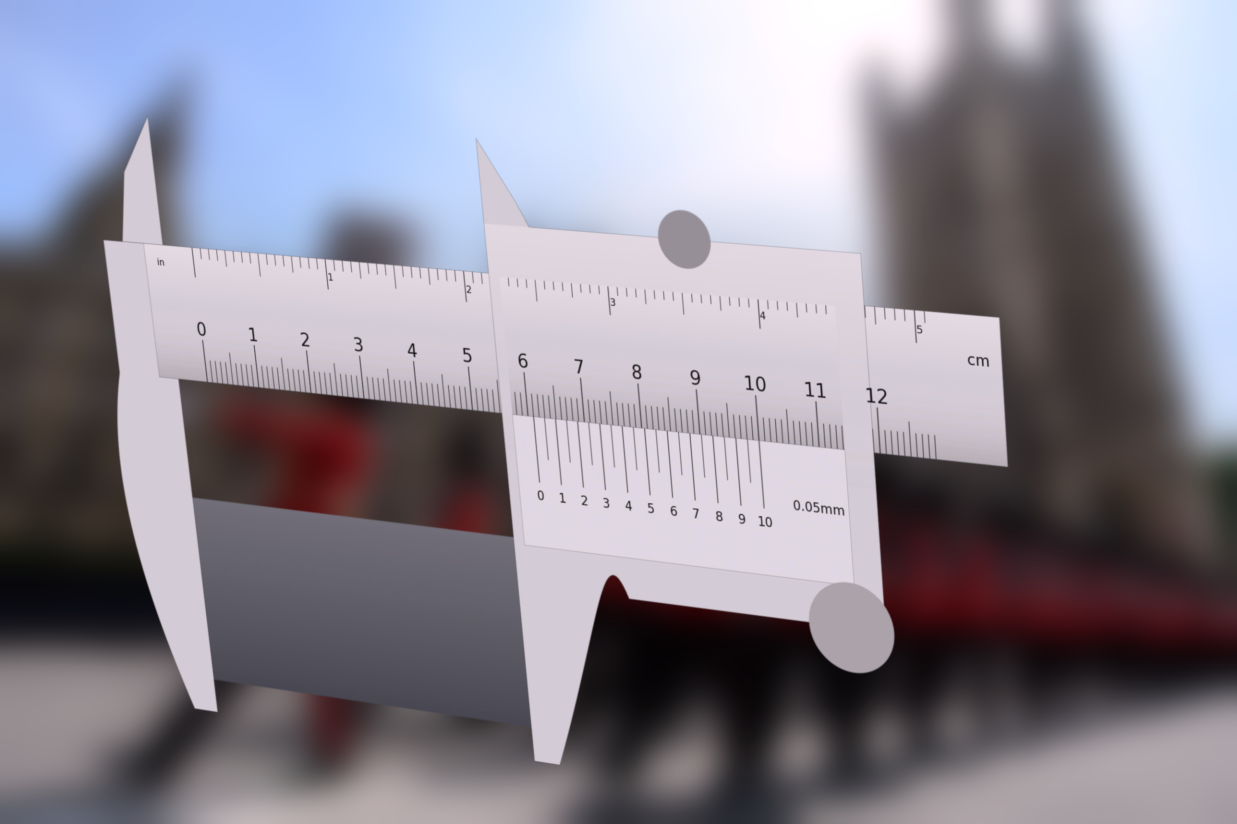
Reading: 61.0mm
